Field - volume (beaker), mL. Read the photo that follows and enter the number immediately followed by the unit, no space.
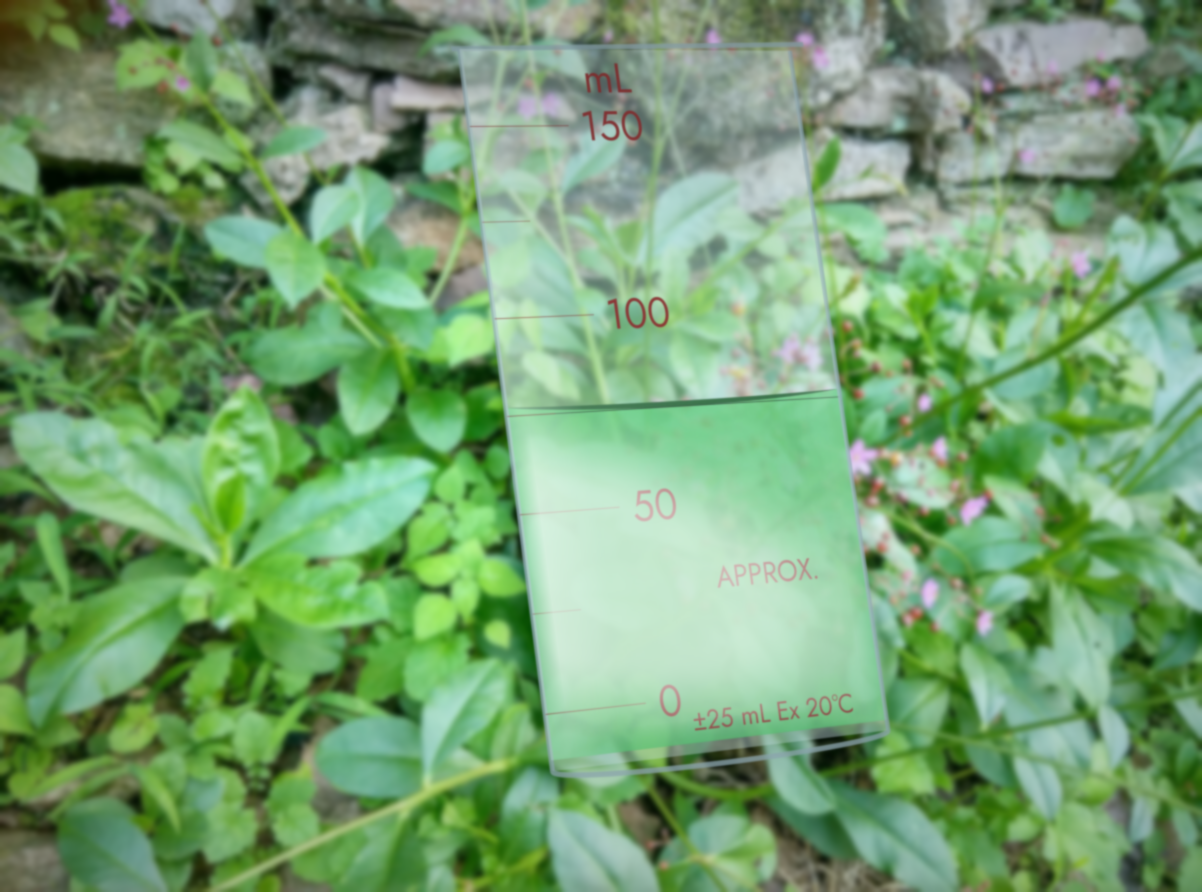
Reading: 75mL
